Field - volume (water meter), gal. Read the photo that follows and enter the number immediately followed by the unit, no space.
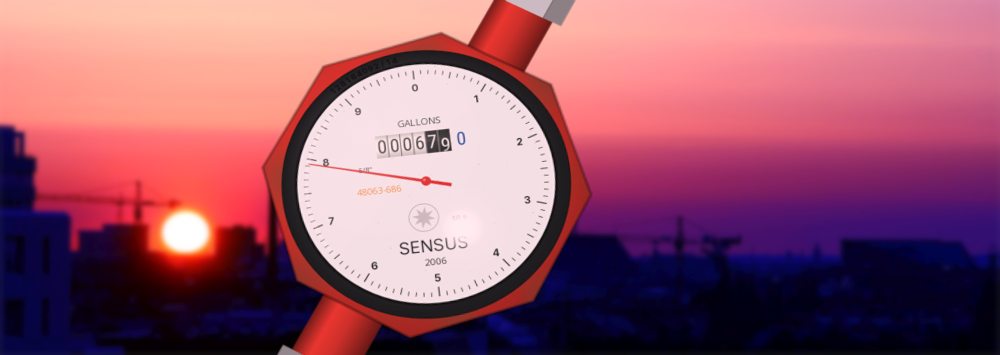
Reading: 6787.9gal
